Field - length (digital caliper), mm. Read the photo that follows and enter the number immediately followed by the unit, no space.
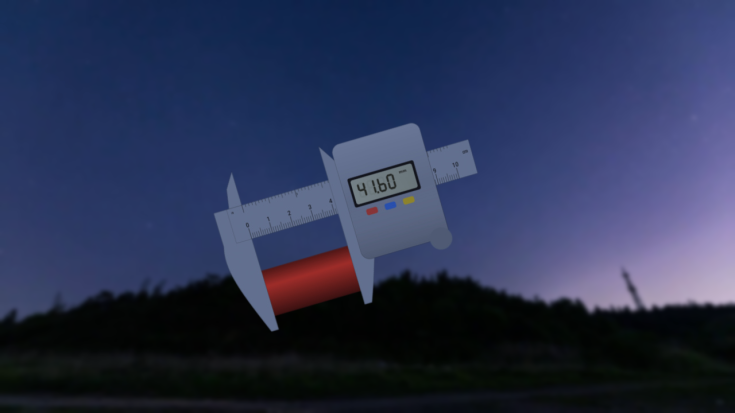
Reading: 41.60mm
